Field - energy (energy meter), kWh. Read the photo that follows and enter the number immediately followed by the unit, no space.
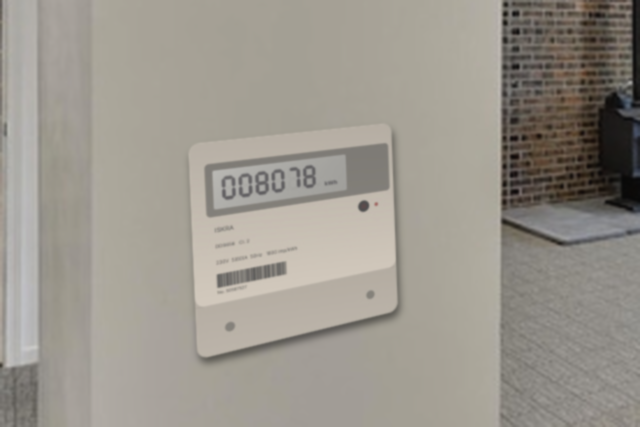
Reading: 8078kWh
